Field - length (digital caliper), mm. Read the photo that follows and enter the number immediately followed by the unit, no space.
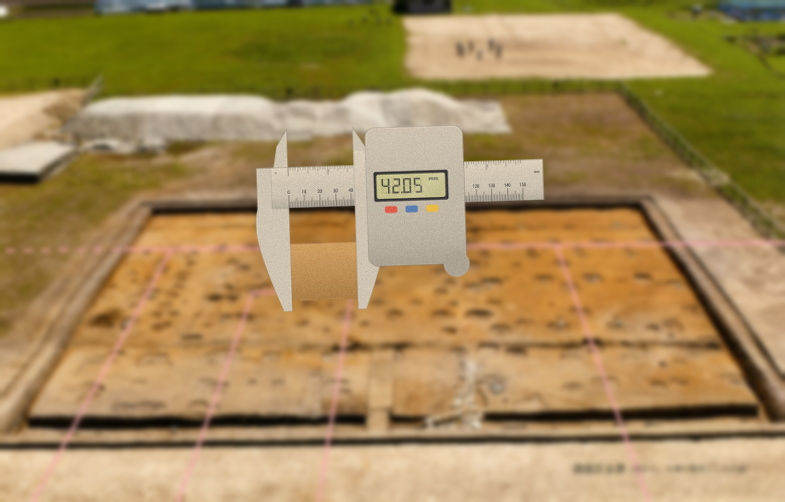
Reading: 42.05mm
